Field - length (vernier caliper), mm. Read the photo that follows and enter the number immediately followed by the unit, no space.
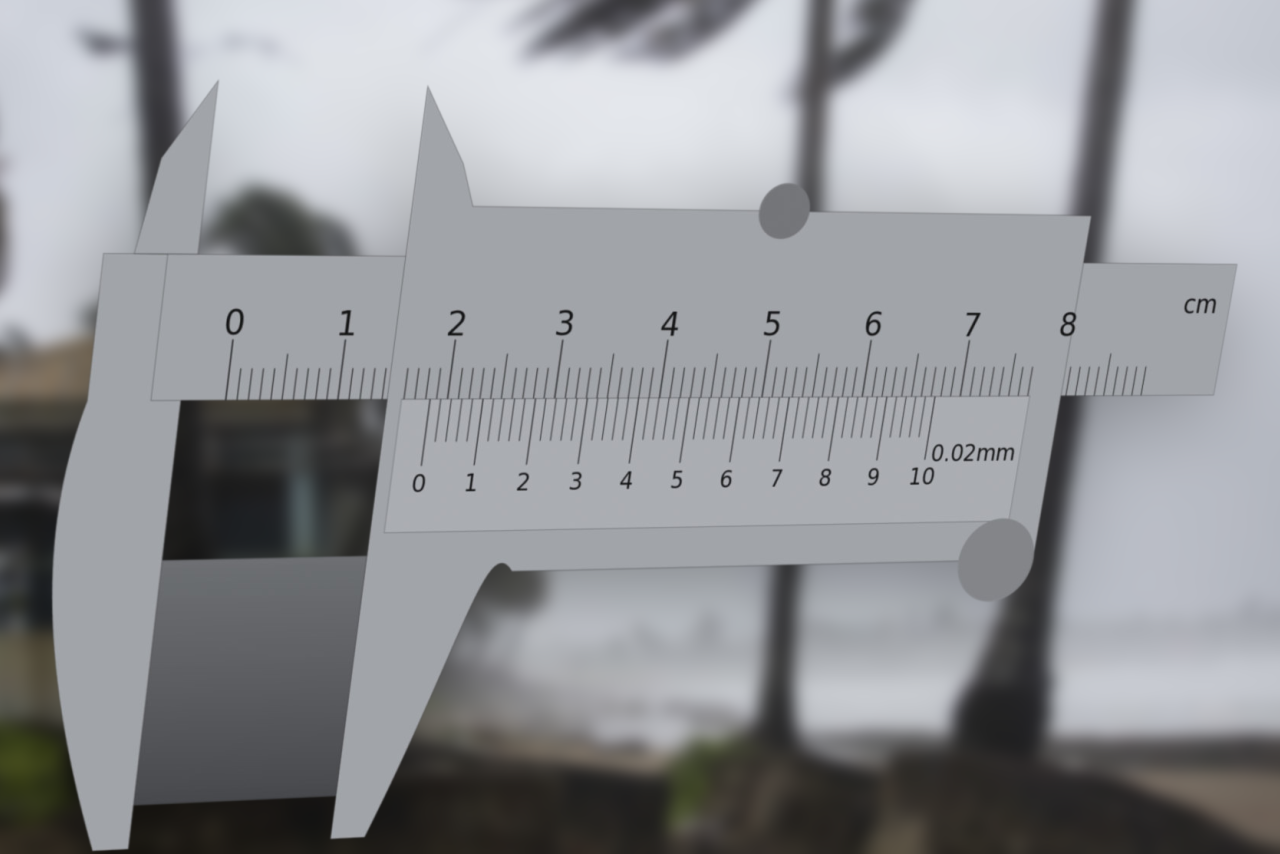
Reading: 18.4mm
